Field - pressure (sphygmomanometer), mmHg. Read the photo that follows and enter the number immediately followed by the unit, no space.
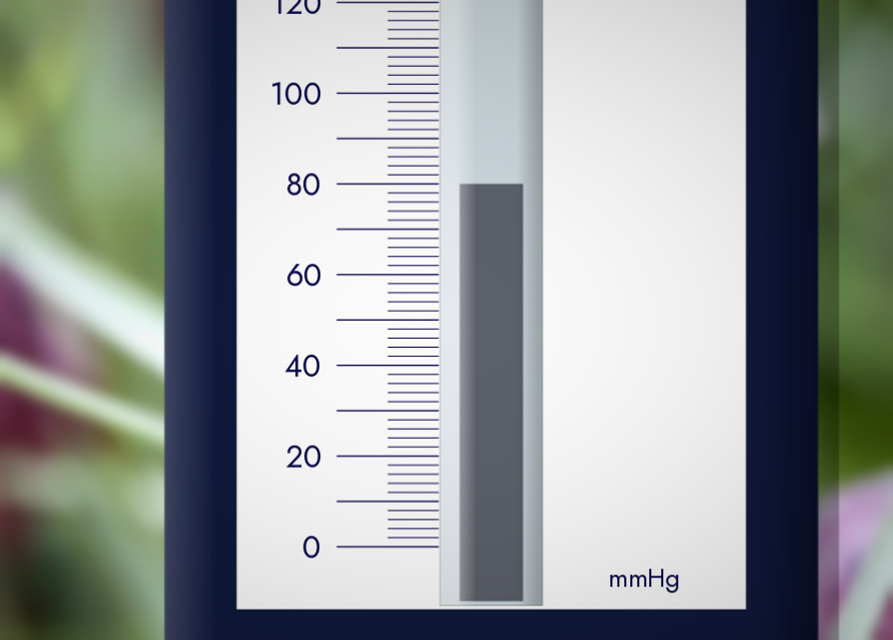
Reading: 80mmHg
